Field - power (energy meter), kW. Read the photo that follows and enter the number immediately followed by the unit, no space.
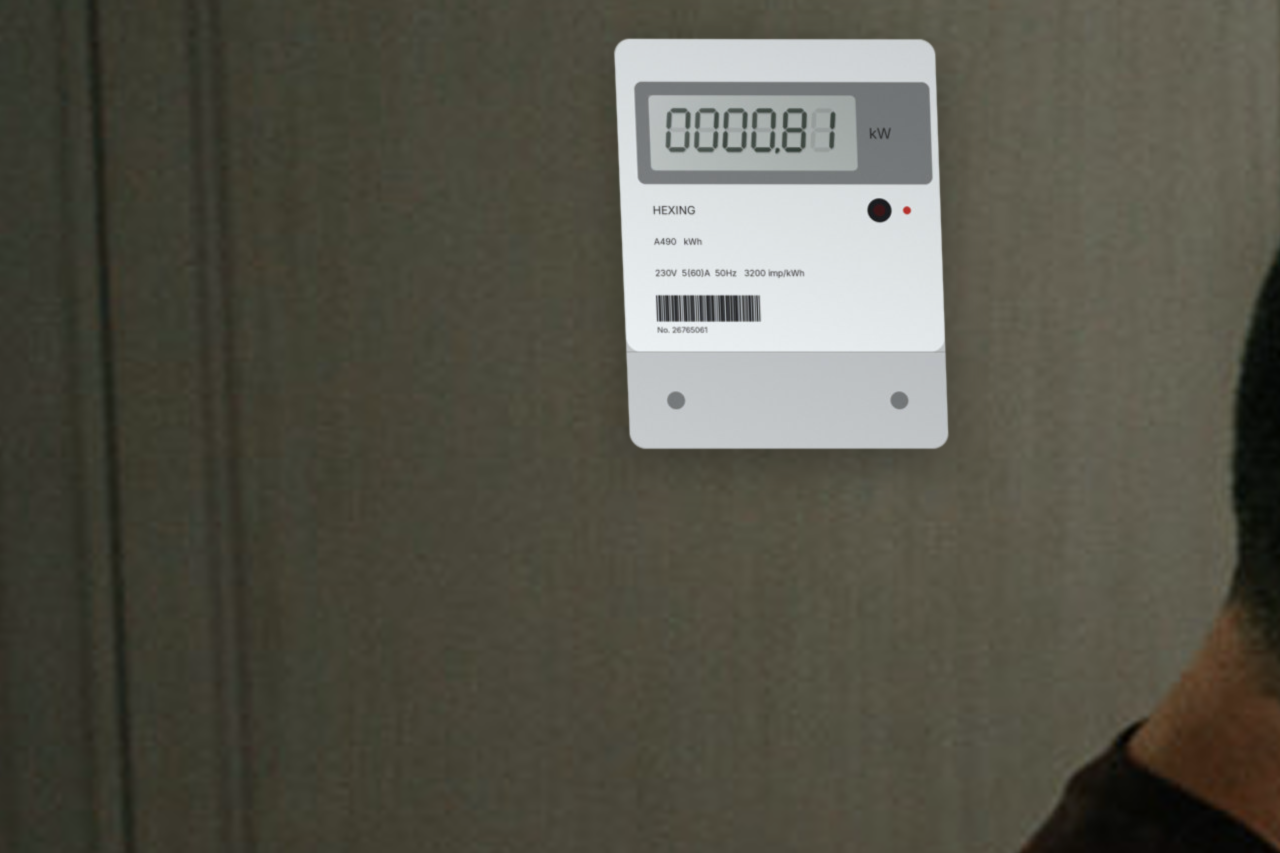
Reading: 0.81kW
